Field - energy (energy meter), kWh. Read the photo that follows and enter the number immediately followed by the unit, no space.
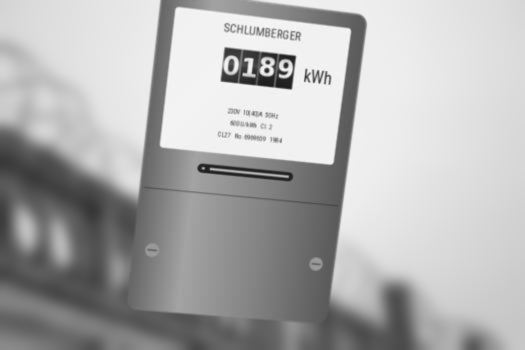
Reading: 189kWh
